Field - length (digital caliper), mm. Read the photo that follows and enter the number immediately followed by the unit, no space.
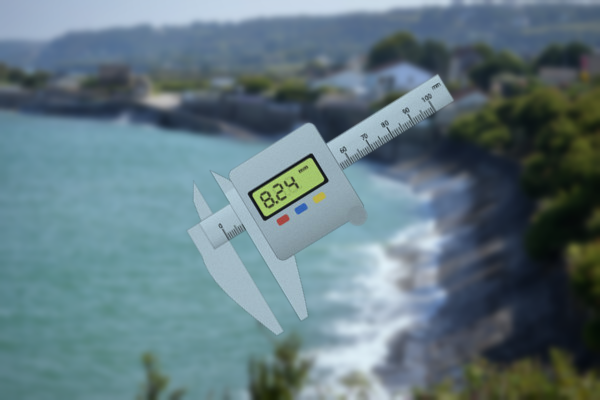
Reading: 8.24mm
